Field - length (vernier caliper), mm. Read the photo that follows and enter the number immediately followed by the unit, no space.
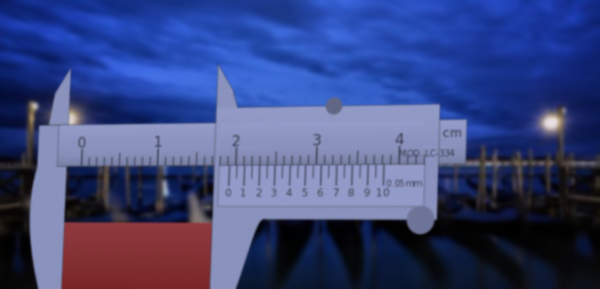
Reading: 19.2mm
